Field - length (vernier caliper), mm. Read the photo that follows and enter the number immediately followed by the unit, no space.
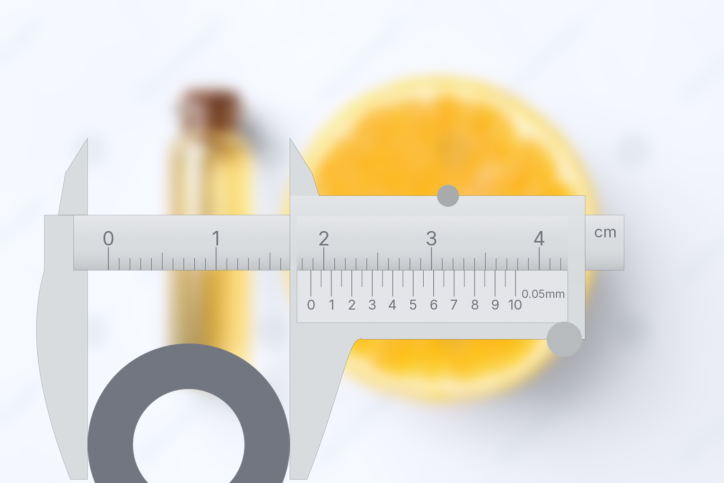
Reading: 18.8mm
